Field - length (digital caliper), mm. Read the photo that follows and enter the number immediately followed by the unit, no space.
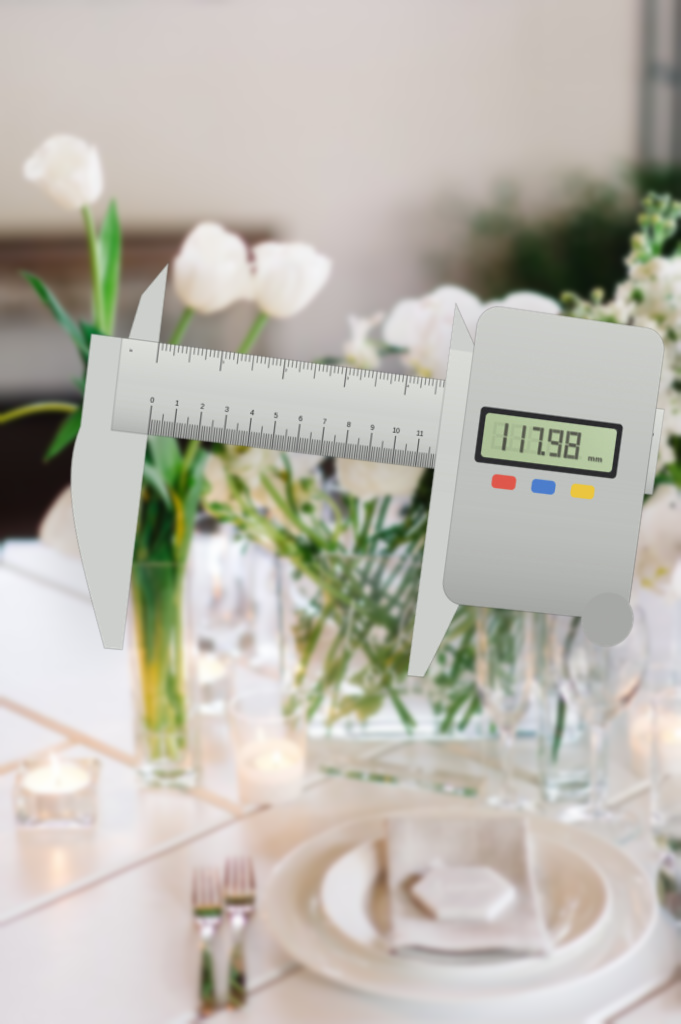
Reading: 117.98mm
